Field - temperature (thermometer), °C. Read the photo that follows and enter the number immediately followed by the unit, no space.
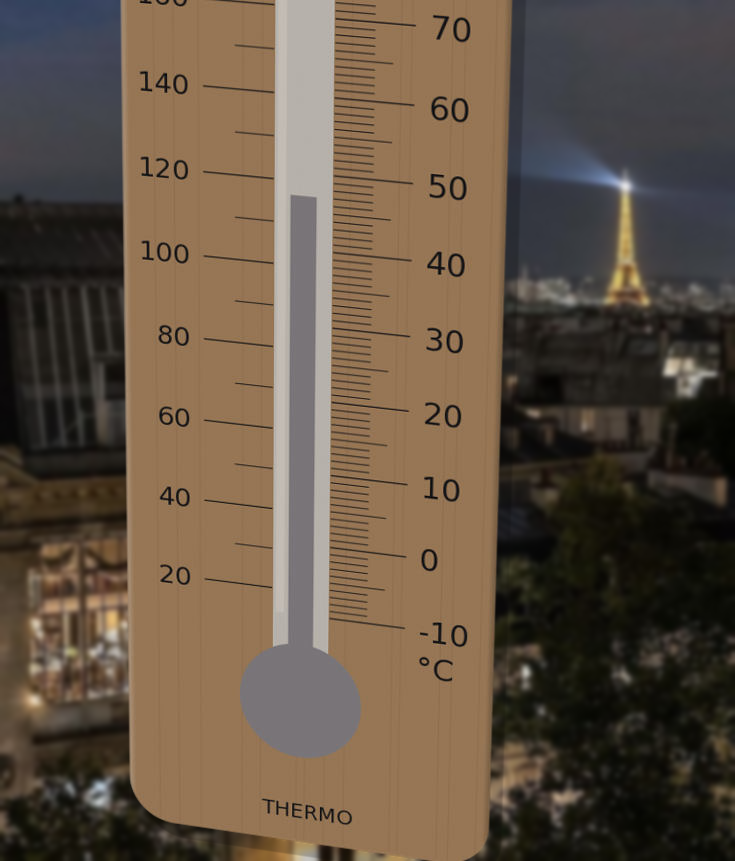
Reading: 47°C
